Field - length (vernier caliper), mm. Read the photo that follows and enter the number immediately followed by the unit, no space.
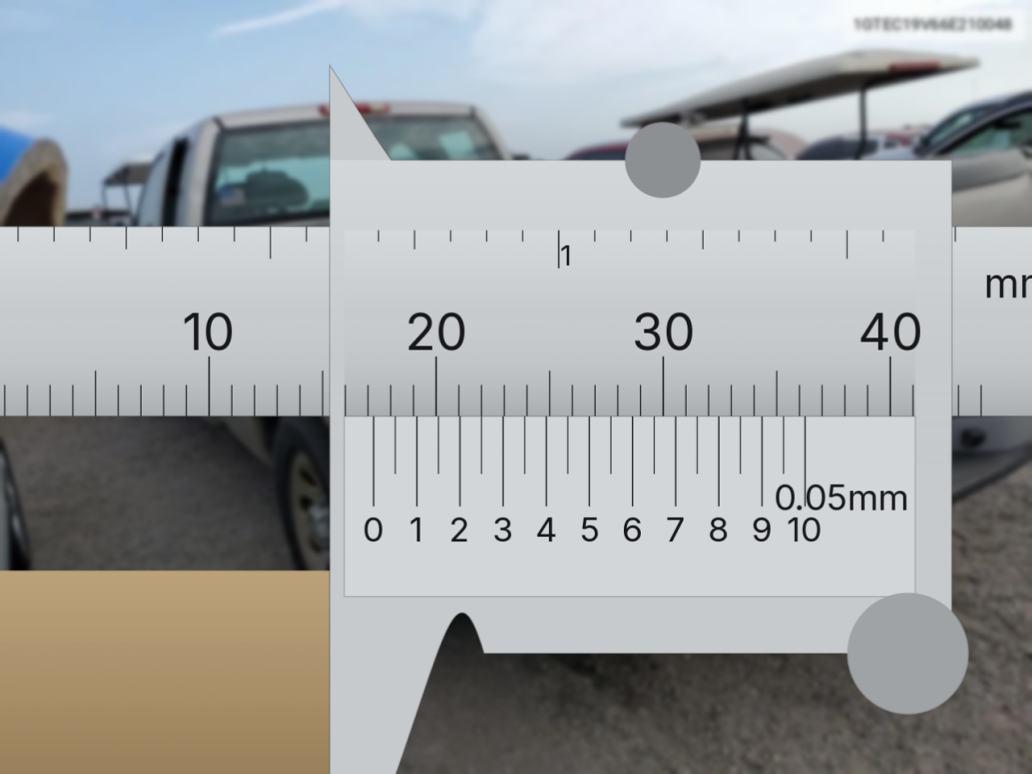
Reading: 17.25mm
